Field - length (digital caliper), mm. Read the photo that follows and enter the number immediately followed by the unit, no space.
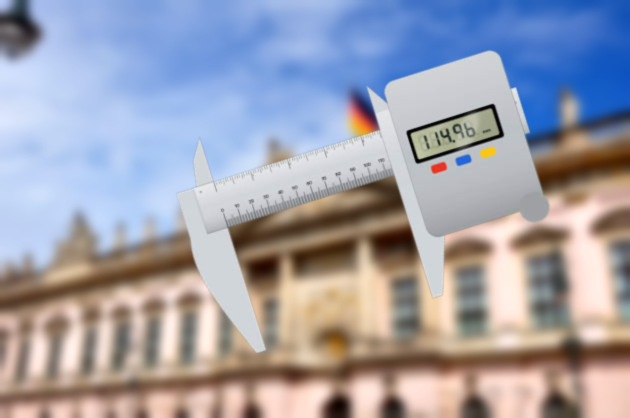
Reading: 114.96mm
